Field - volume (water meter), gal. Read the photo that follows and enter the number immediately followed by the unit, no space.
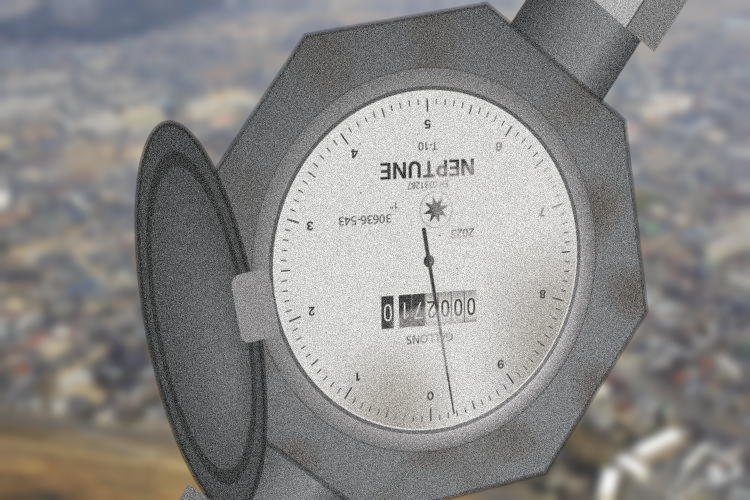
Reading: 2709.7gal
